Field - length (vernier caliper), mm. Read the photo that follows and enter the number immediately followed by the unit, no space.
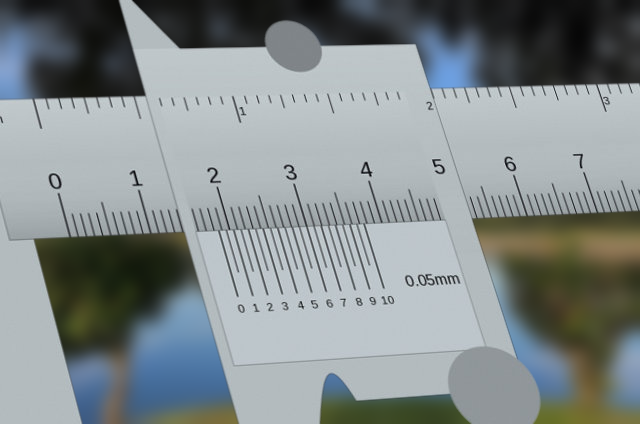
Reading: 18.6mm
